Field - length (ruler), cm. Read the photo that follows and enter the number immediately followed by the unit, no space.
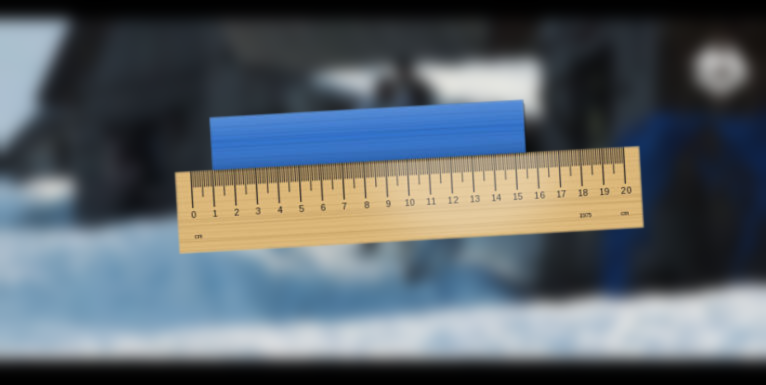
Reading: 14.5cm
